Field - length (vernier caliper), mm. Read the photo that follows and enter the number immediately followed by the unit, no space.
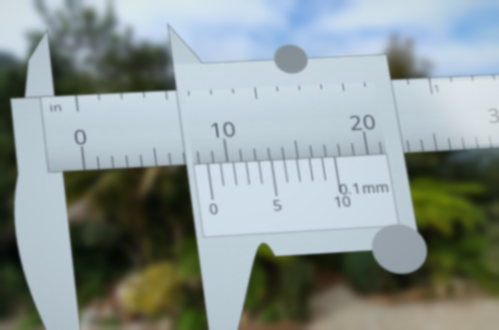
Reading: 8.6mm
